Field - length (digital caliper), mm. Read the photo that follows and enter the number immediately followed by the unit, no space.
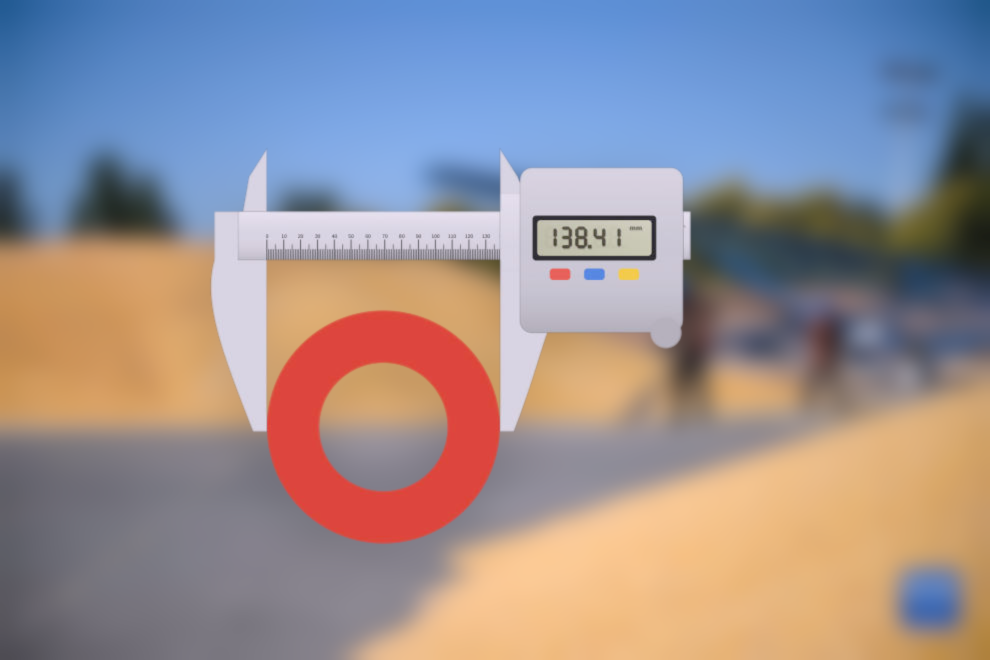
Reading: 138.41mm
